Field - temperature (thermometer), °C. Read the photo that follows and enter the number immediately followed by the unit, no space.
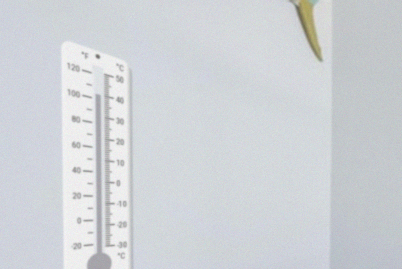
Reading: 40°C
